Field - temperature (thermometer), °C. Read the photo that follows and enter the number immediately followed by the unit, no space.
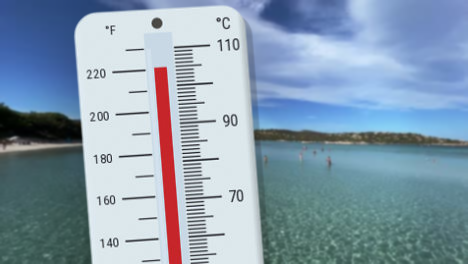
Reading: 105°C
